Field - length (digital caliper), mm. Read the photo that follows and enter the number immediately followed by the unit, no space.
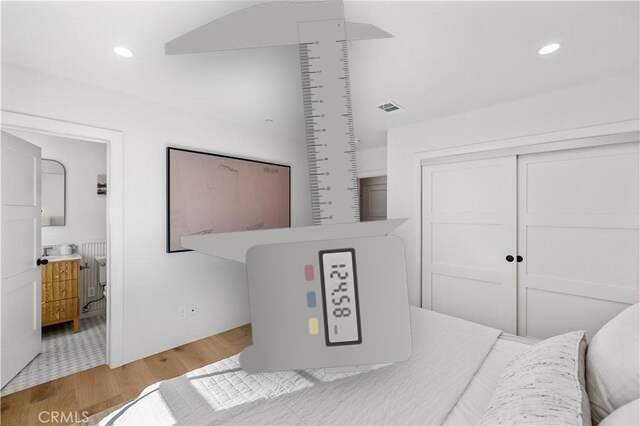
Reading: 124.58mm
